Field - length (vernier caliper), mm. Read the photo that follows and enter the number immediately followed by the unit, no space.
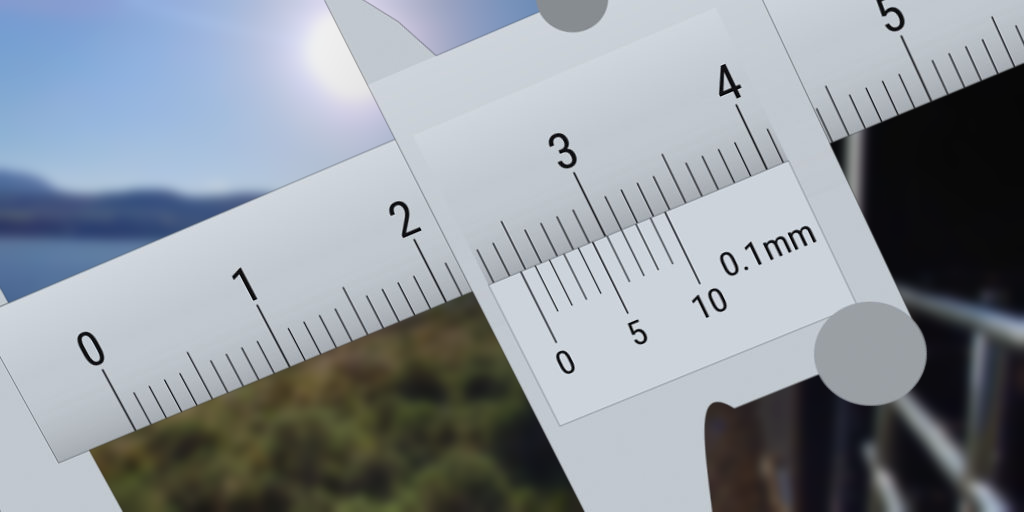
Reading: 24.7mm
